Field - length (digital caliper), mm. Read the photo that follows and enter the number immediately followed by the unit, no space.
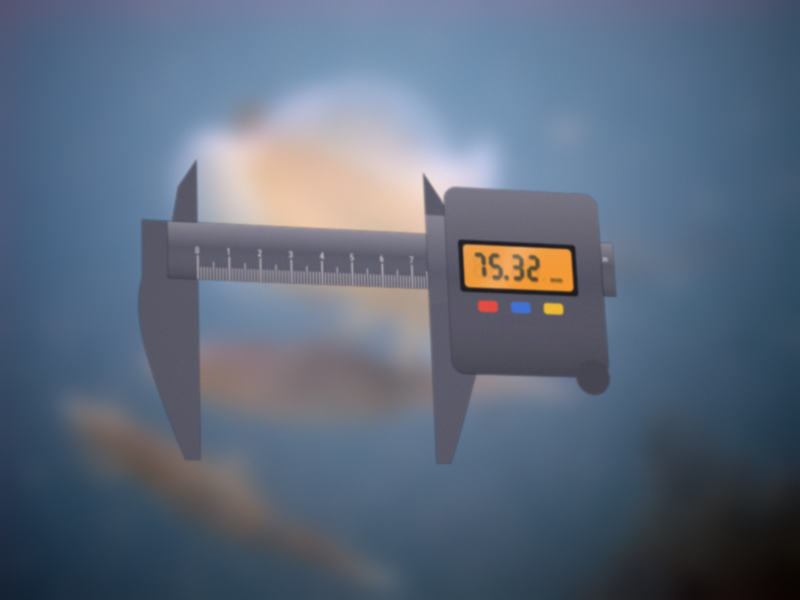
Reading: 75.32mm
